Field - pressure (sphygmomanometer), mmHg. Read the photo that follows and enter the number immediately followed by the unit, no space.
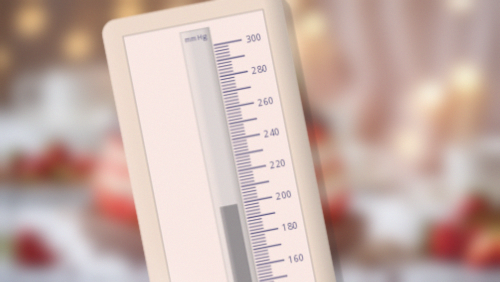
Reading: 200mmHg
